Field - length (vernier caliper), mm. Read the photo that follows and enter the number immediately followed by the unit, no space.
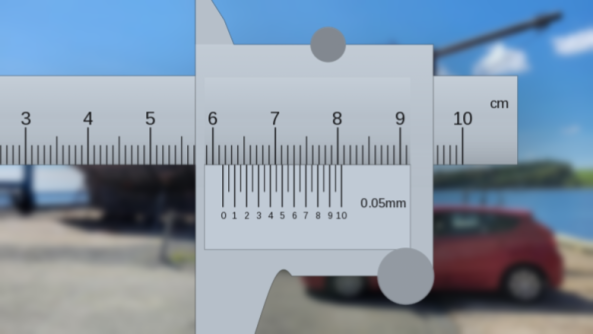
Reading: 61.6mm
